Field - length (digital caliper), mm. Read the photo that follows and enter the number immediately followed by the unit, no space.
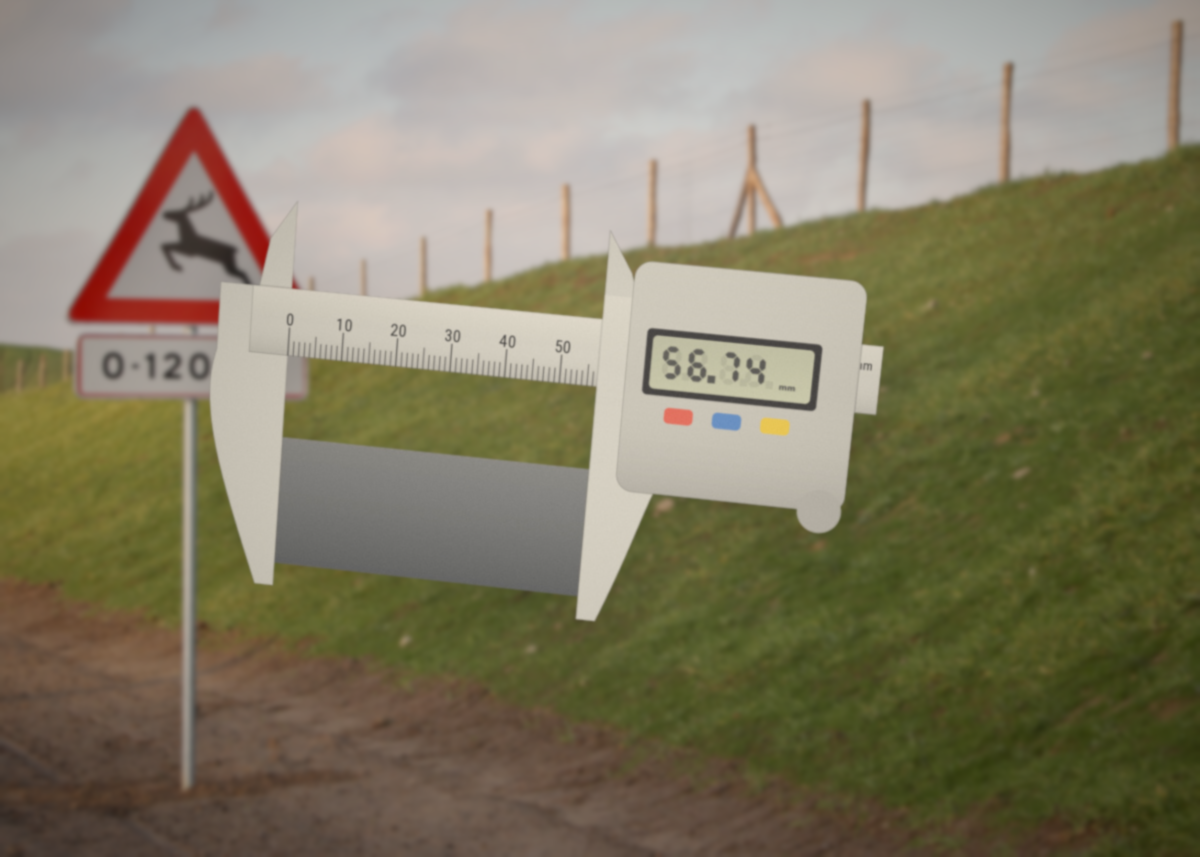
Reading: 56.74mm
